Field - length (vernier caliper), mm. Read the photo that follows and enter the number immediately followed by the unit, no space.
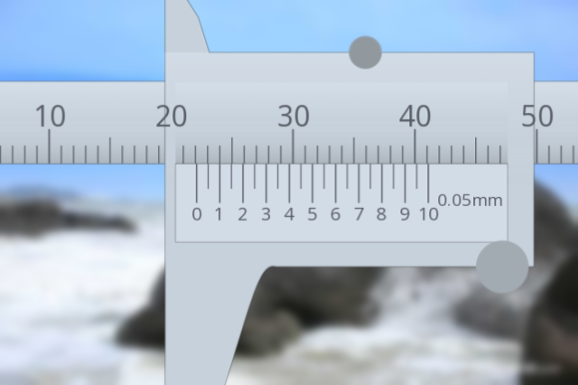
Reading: 22.1mm
